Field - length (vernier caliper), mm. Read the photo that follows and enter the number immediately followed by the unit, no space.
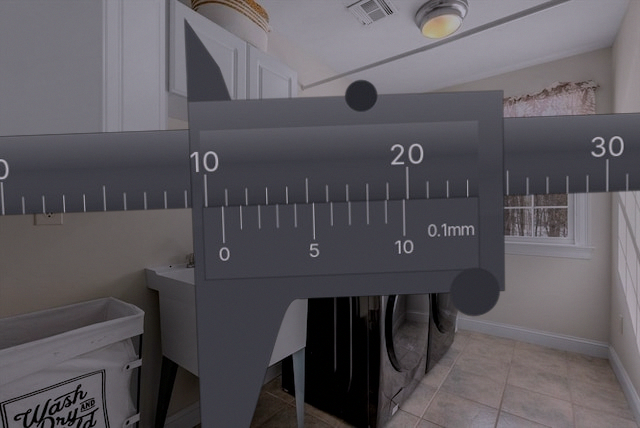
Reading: 10.8mm
